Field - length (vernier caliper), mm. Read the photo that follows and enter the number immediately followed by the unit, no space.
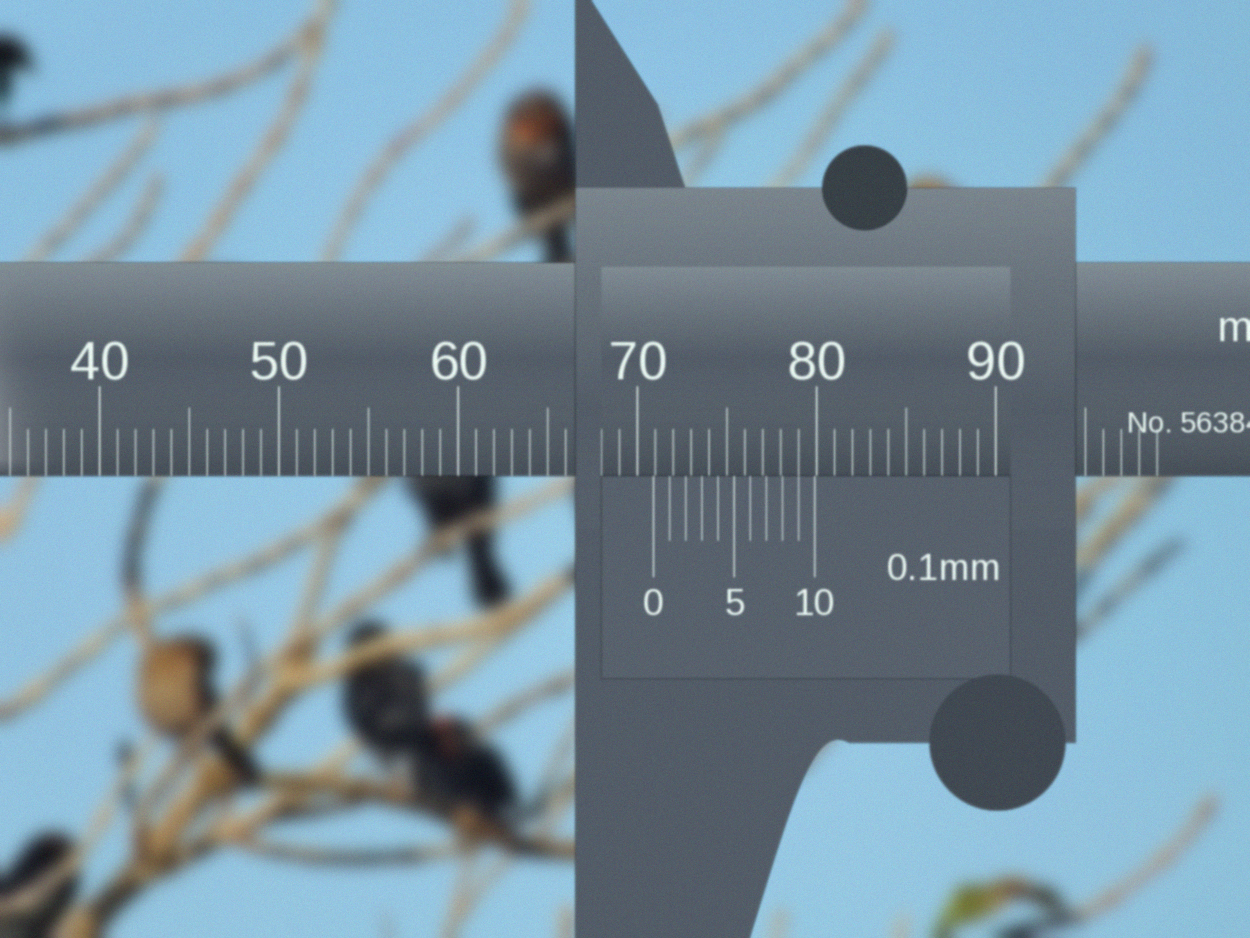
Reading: 70.9mm
